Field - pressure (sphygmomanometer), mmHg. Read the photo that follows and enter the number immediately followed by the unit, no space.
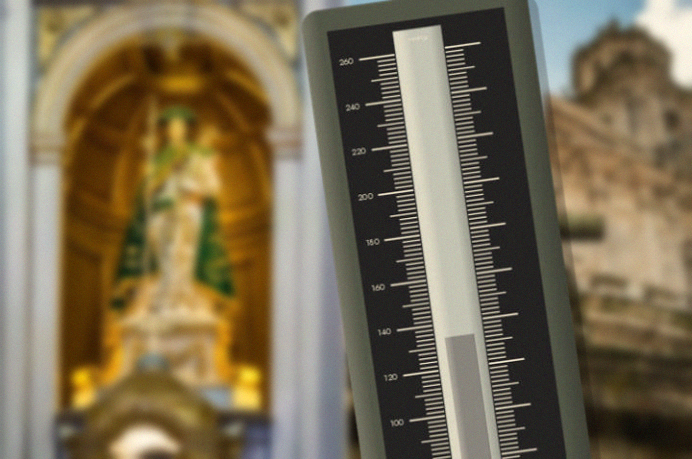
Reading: 134mmHg
